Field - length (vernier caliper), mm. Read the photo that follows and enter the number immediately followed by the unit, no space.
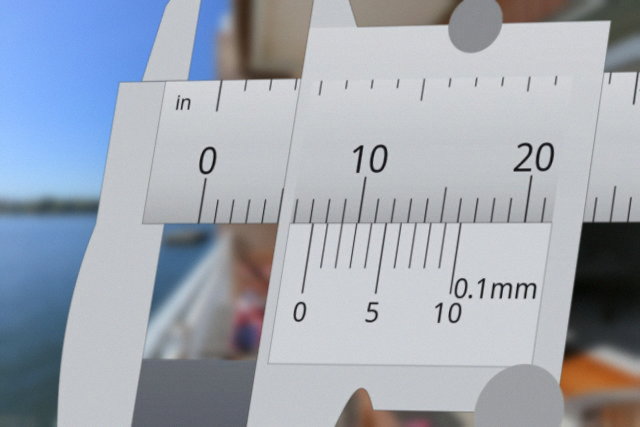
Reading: 7.2mm
